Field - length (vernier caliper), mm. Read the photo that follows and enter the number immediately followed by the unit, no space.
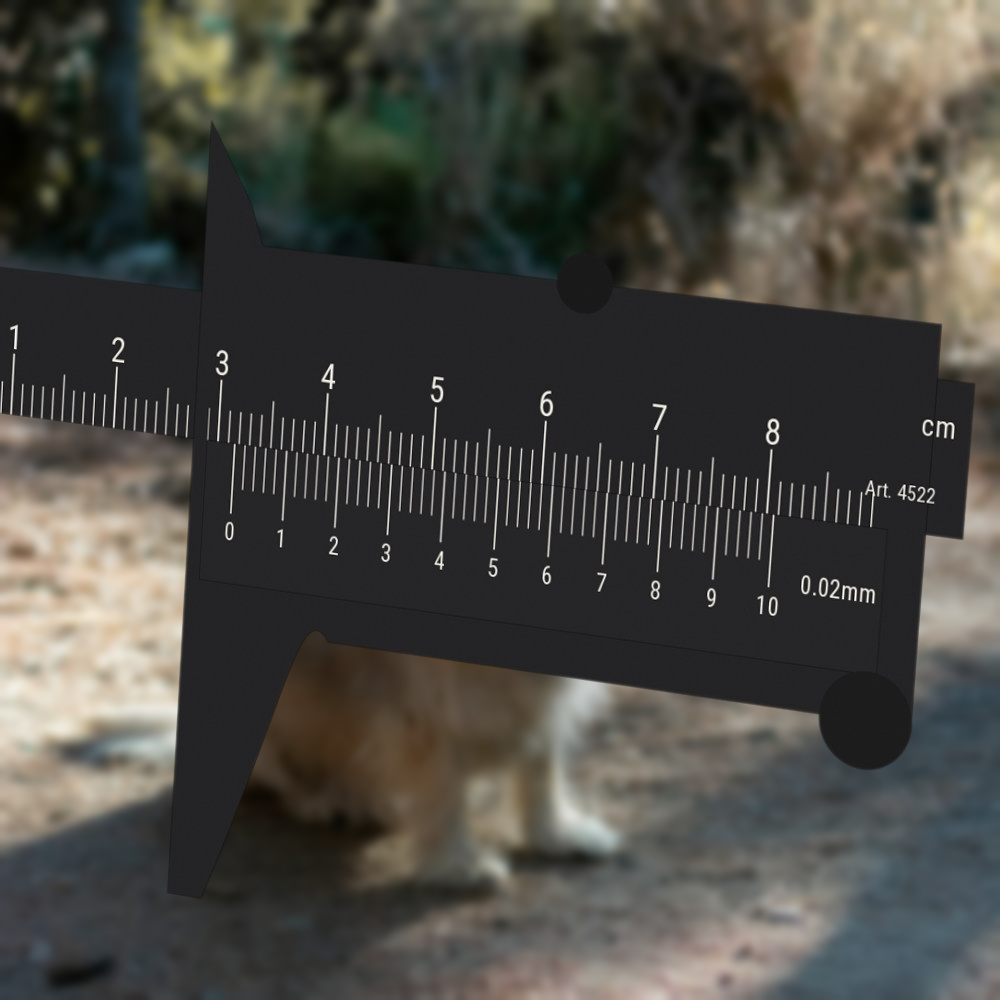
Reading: 31.6mm
